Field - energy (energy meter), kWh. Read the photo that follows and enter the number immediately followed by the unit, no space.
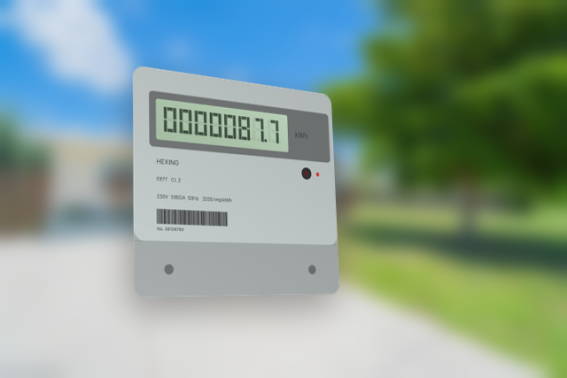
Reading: 87.7kWh
